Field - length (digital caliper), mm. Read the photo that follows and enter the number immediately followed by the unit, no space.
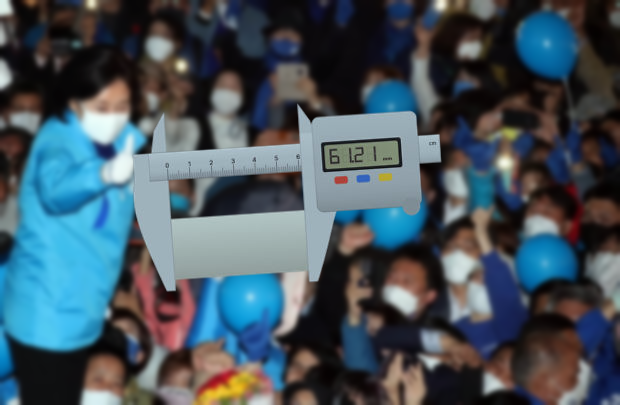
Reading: 61.21mm
